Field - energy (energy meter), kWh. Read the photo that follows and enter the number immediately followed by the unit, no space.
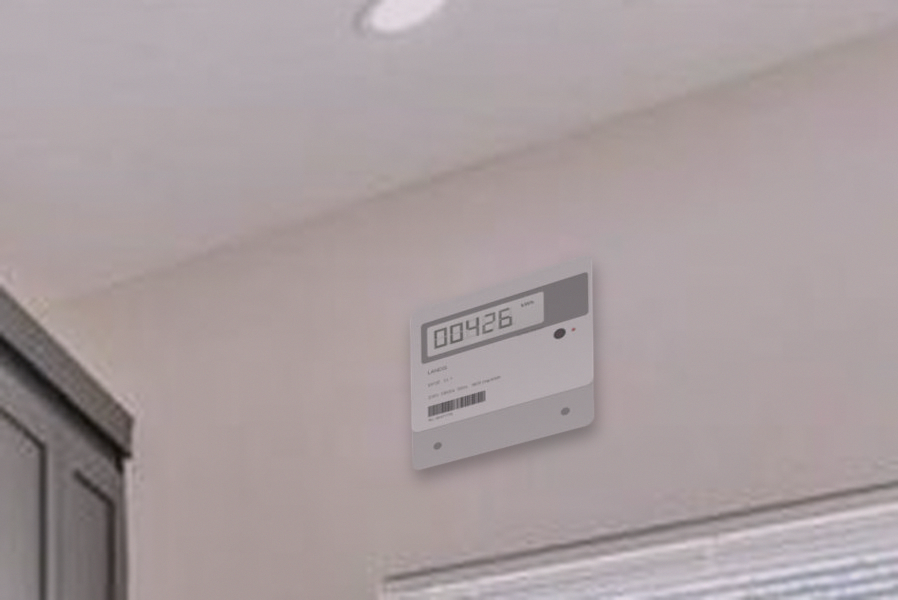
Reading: 426kWh
